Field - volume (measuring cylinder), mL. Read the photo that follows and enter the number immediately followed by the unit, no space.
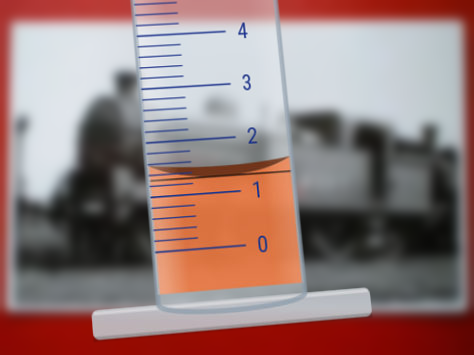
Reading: 1.3mL
